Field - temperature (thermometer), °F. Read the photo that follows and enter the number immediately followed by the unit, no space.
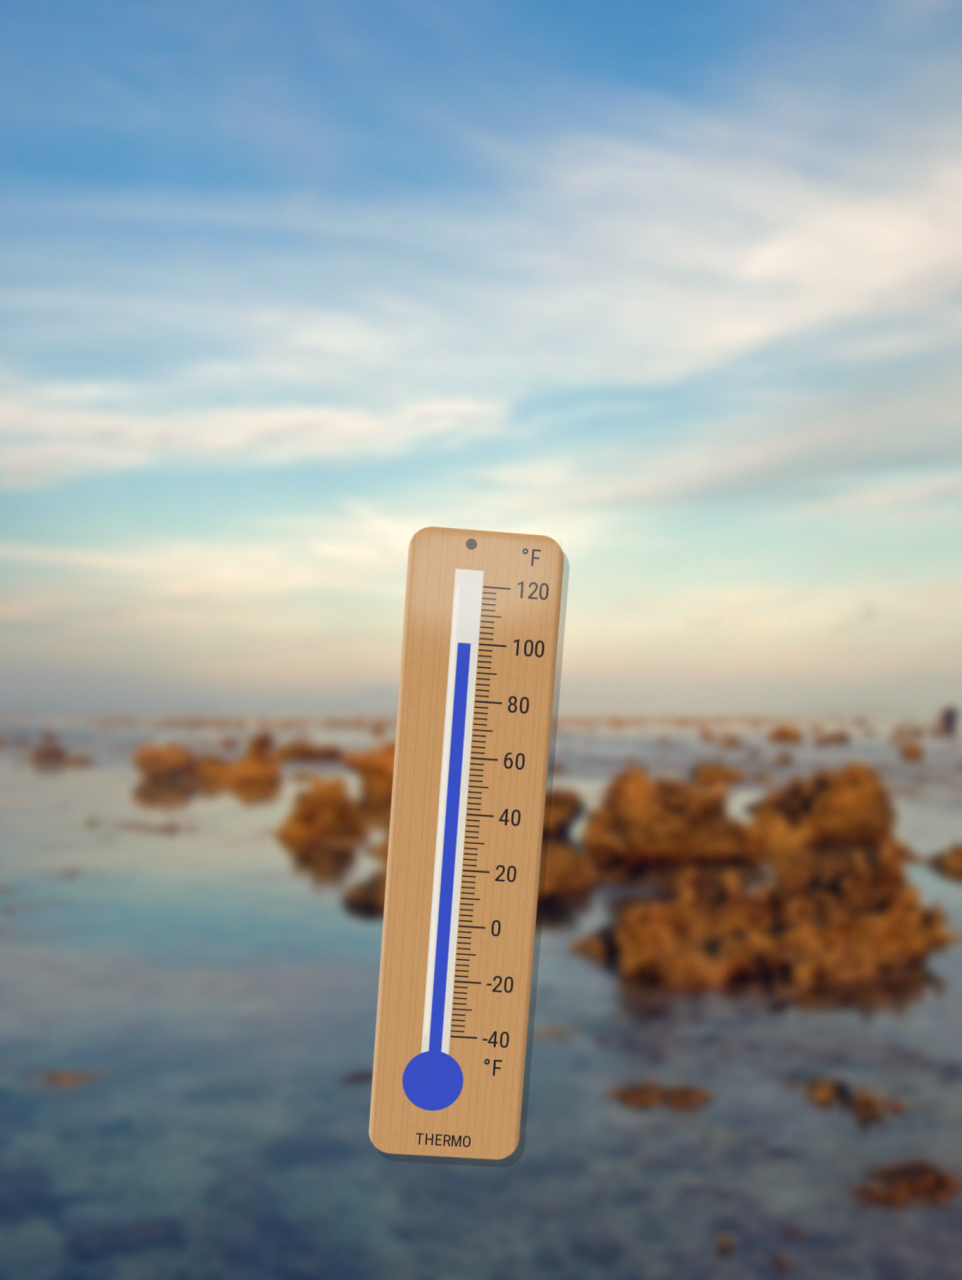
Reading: 100°F
